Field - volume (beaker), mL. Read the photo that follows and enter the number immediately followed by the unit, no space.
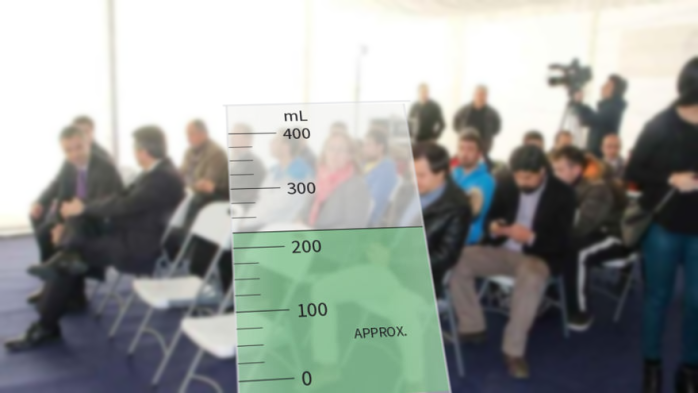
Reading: 225mL
